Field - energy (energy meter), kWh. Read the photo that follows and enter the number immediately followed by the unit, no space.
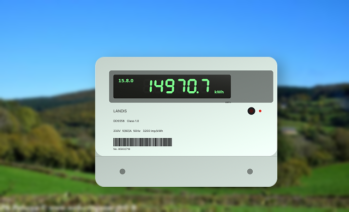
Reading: 14970.7kWh
